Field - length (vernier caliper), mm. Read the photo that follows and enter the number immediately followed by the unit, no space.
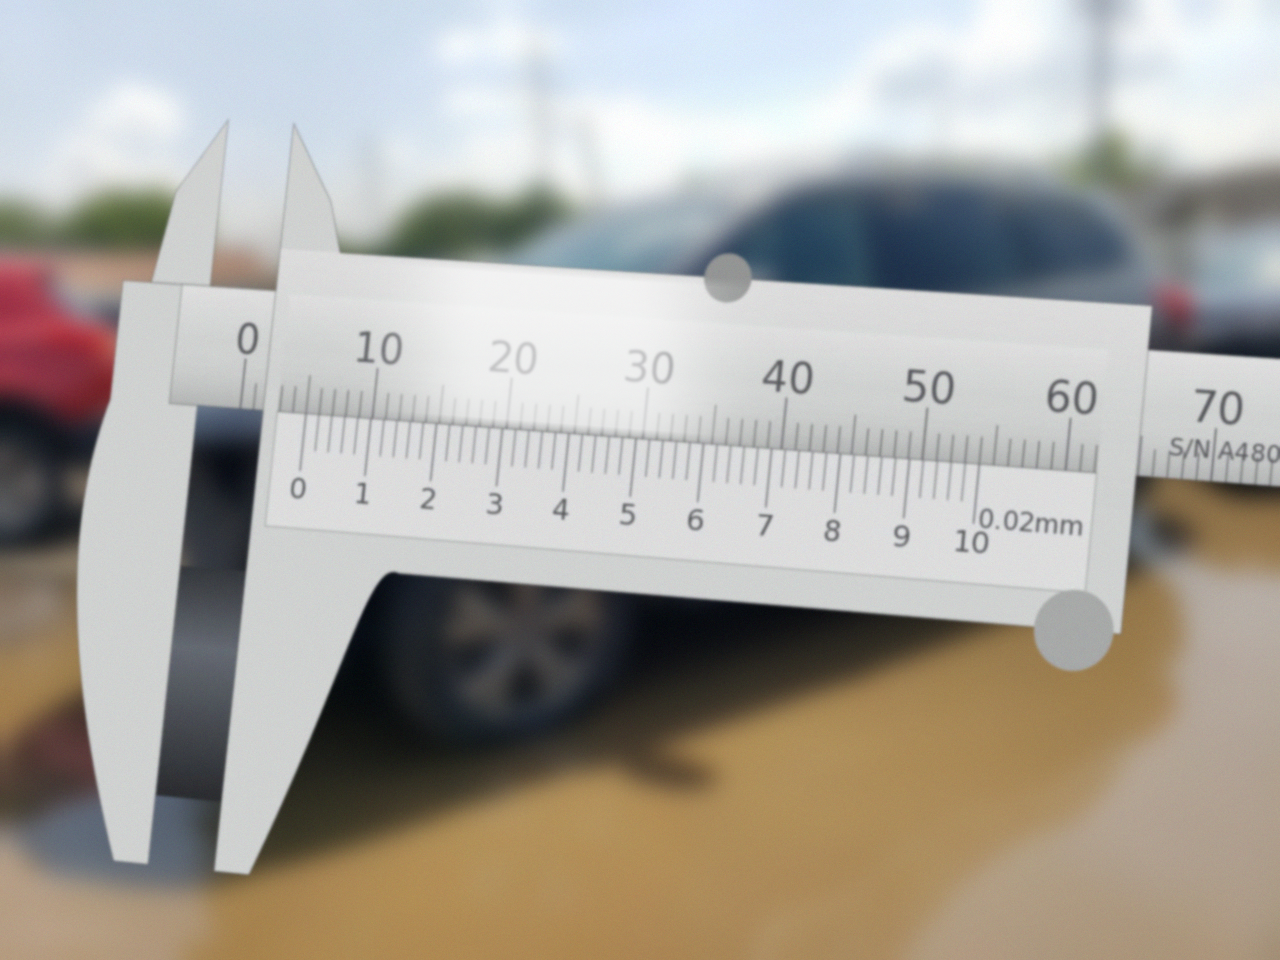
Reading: 5.0mm
